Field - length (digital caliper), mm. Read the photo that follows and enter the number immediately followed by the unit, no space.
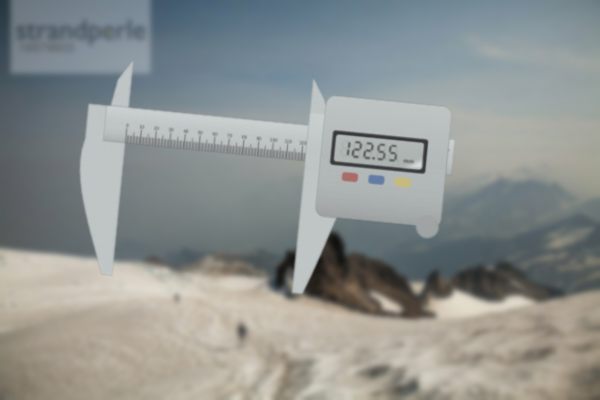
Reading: 122.55mm
